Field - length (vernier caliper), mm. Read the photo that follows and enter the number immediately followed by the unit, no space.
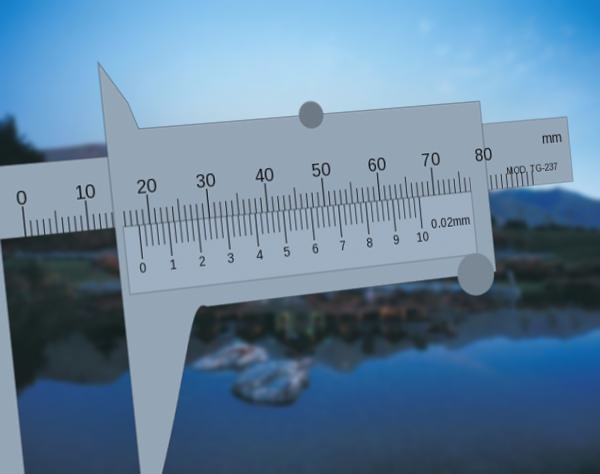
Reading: 18.2mm
